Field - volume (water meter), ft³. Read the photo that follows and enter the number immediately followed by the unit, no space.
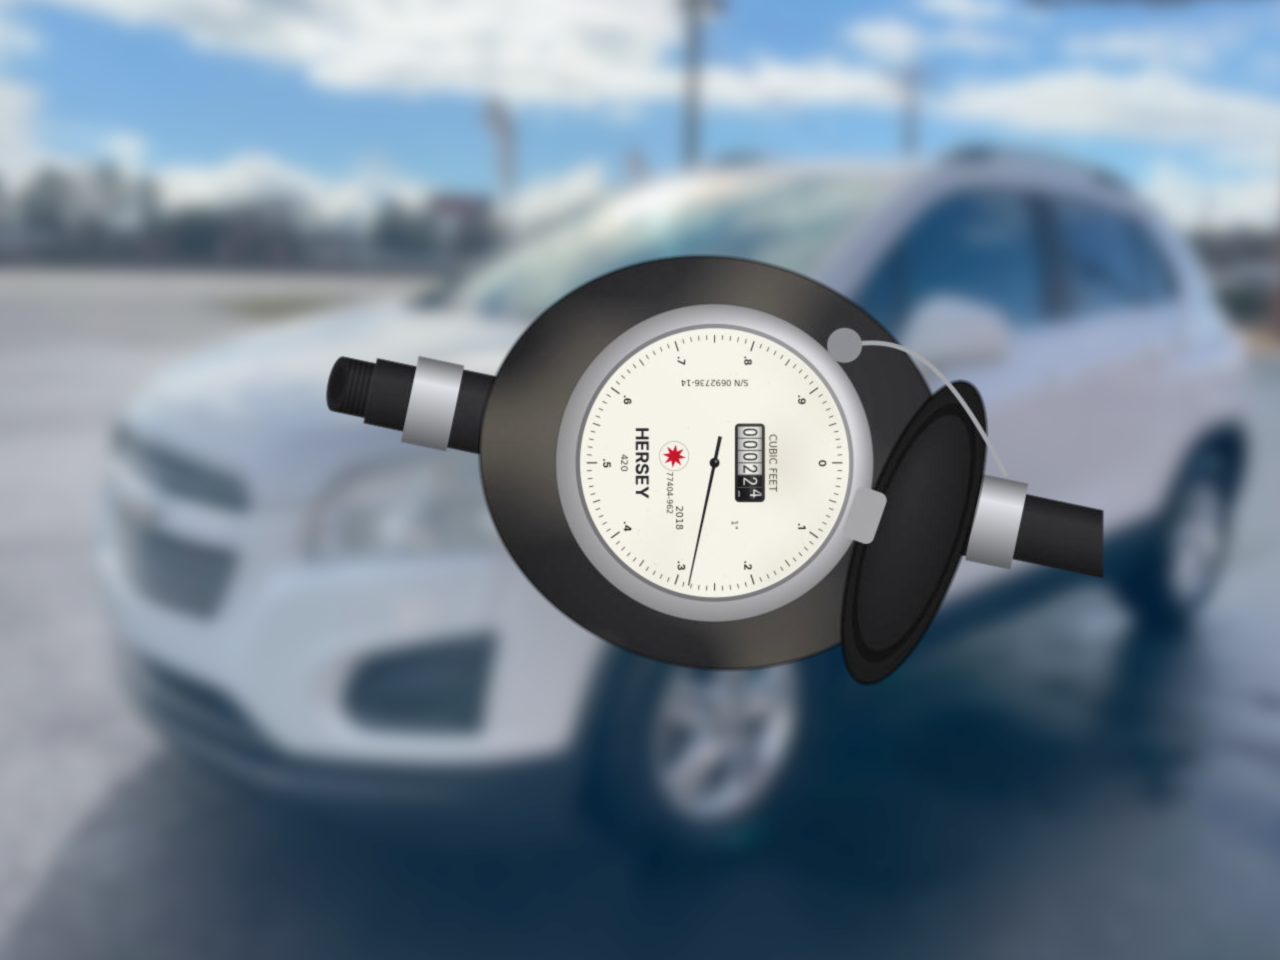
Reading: 224.28ft³
